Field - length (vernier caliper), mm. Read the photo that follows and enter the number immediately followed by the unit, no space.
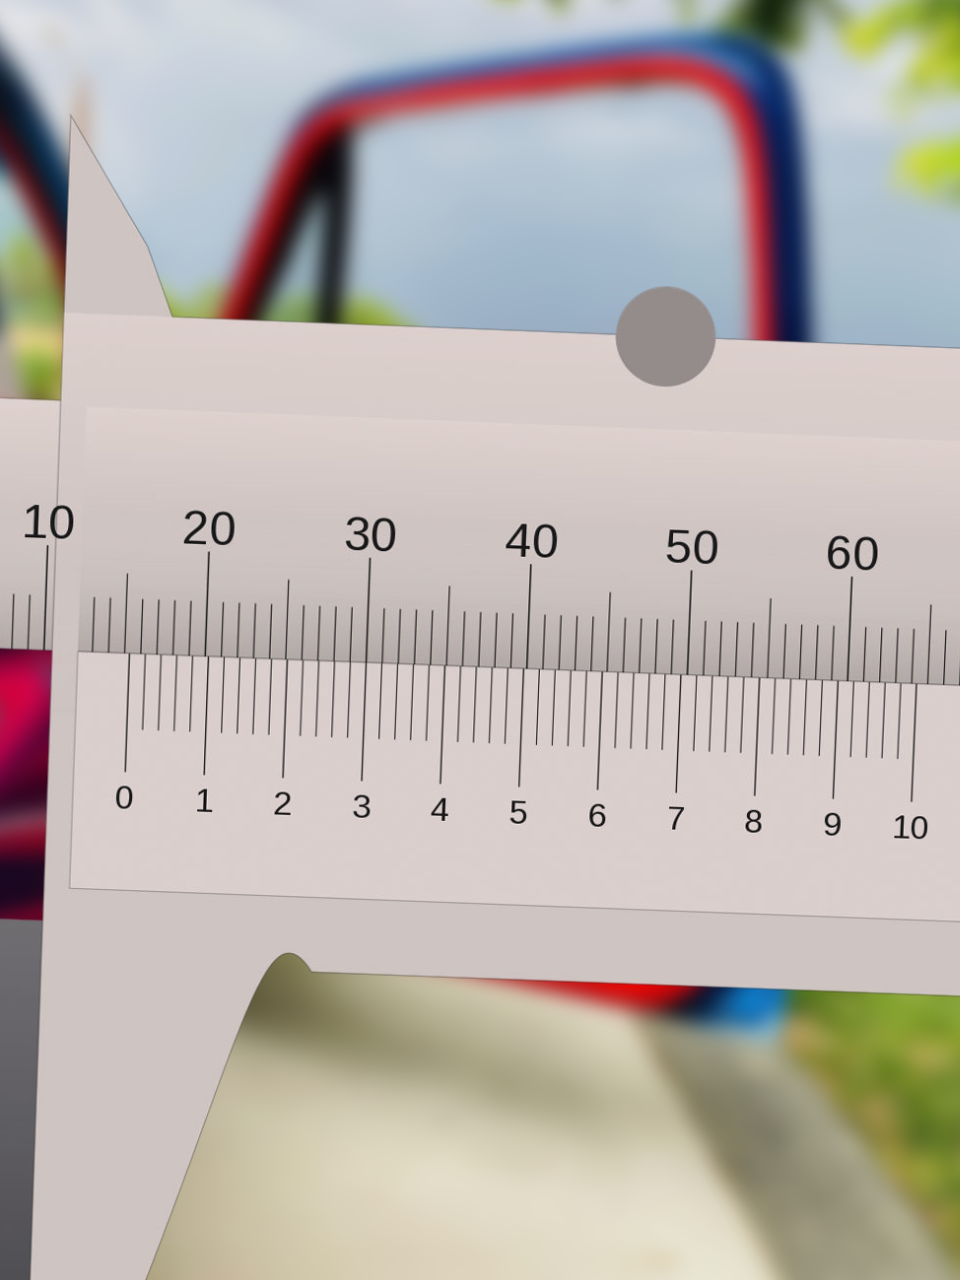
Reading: 15.3mm
